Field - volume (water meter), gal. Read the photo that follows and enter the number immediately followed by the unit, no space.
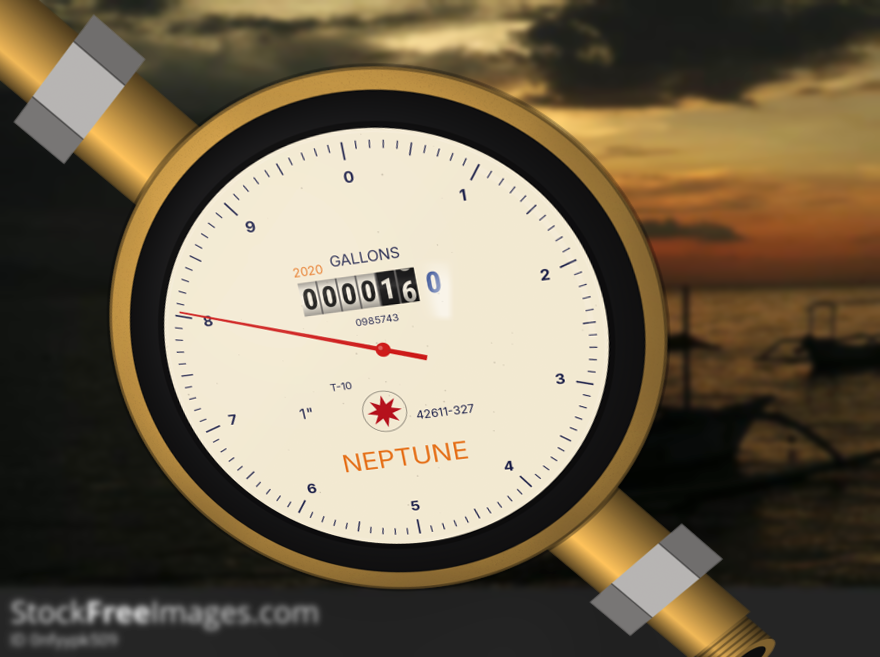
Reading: 158.0gal
